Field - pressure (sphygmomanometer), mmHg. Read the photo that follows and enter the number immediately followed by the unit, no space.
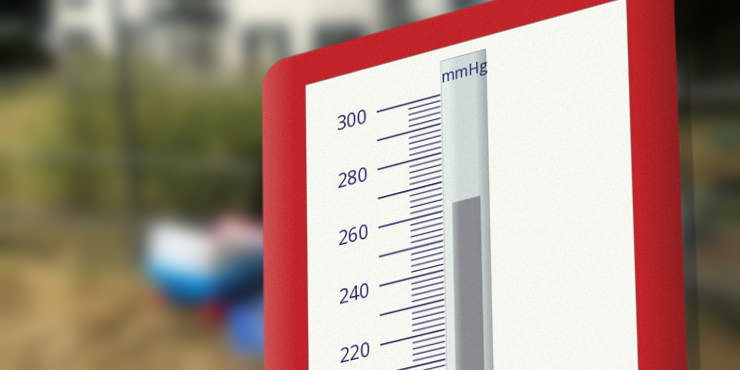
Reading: 262mmHg
